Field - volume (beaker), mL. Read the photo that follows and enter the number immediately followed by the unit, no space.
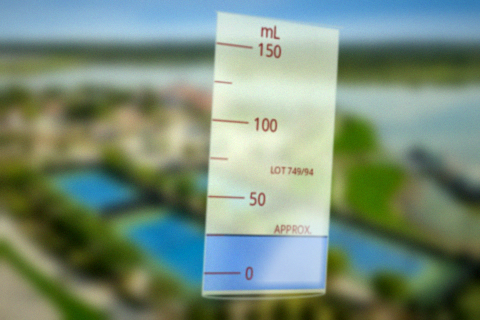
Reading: 25mL
